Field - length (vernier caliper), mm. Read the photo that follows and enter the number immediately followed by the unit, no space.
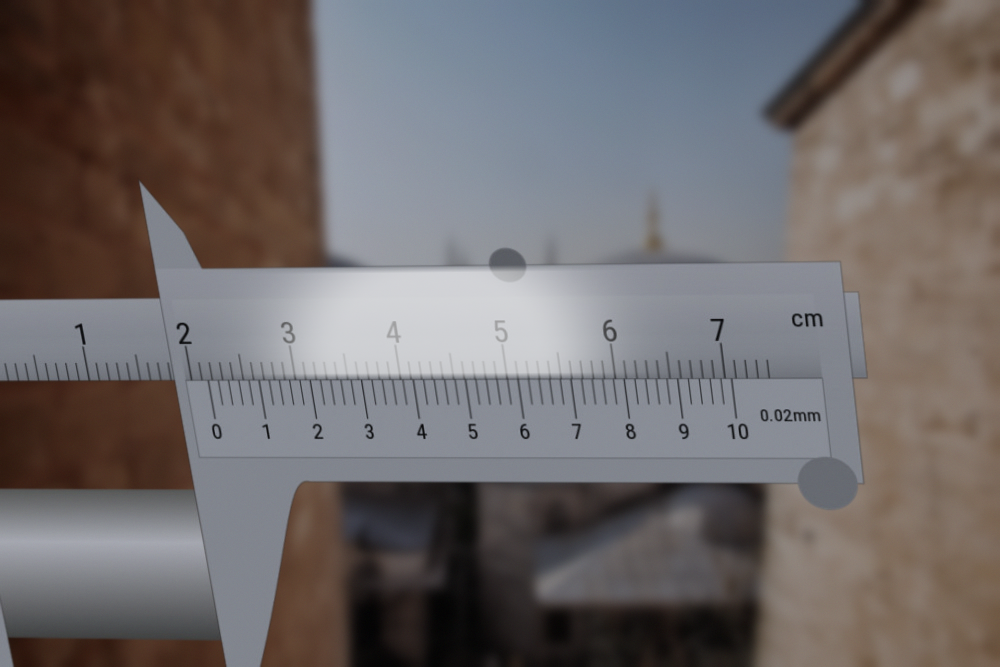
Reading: 21.6mm
